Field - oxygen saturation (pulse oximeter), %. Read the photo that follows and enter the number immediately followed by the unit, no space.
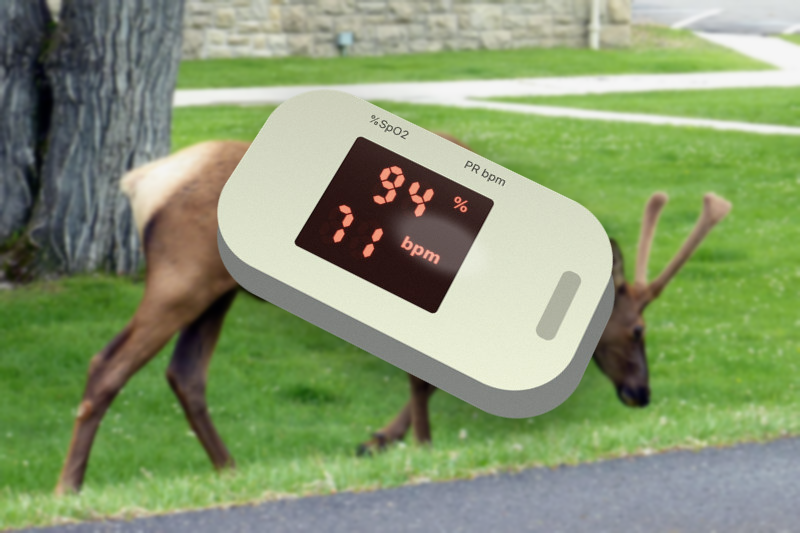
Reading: 94%
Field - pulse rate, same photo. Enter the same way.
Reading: 71bpm
